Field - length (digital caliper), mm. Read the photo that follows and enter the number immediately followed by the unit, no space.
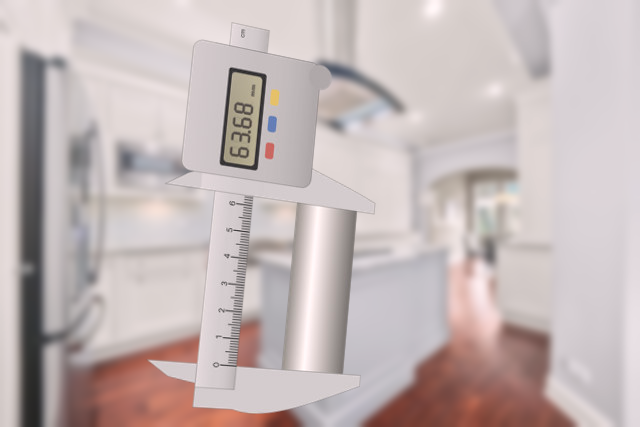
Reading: 63.68mm
